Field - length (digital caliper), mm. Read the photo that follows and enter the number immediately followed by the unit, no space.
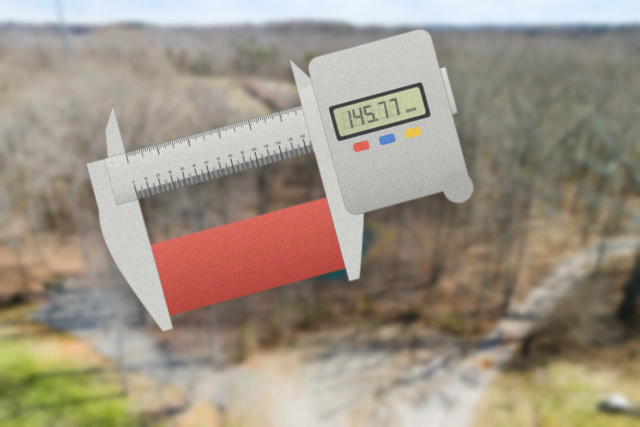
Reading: 145.77mm
